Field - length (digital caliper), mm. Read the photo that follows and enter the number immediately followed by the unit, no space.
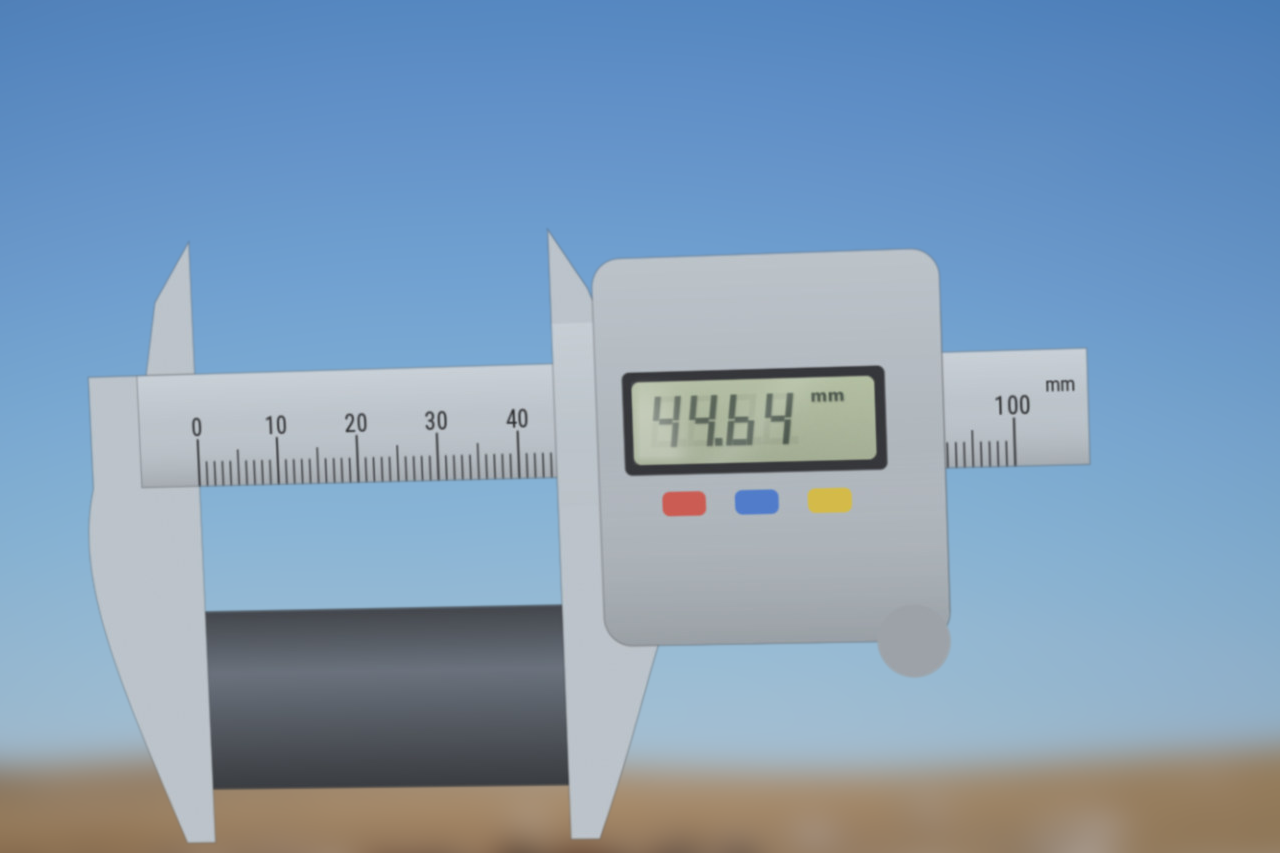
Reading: 44.64mm
